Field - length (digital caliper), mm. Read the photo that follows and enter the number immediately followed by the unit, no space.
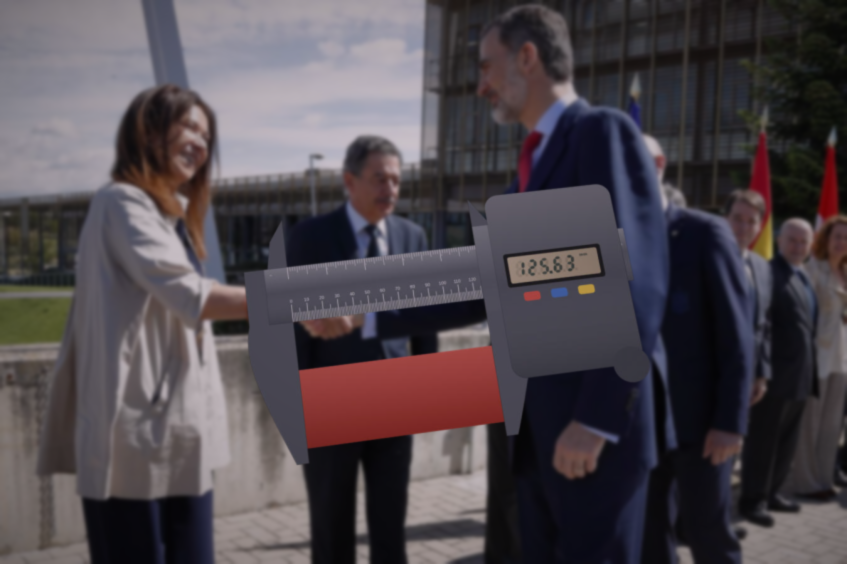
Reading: 125.63mm
